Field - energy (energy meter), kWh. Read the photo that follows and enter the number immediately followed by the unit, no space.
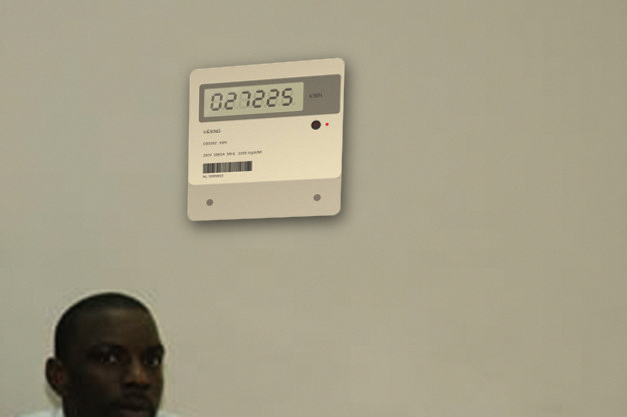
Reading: 27225kWh
